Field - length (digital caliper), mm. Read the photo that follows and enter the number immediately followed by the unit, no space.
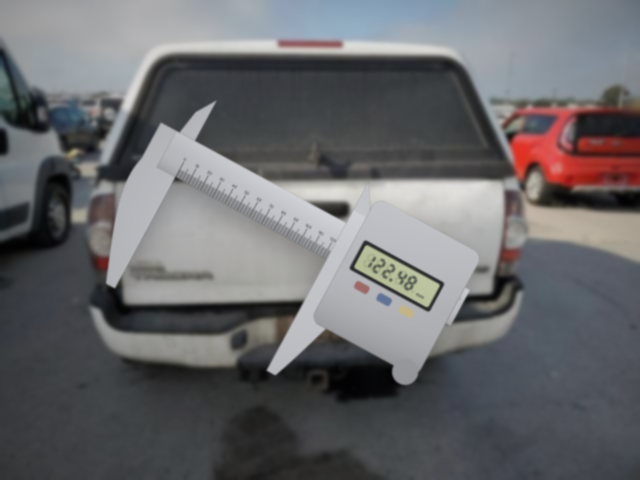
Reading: 122.48mm
